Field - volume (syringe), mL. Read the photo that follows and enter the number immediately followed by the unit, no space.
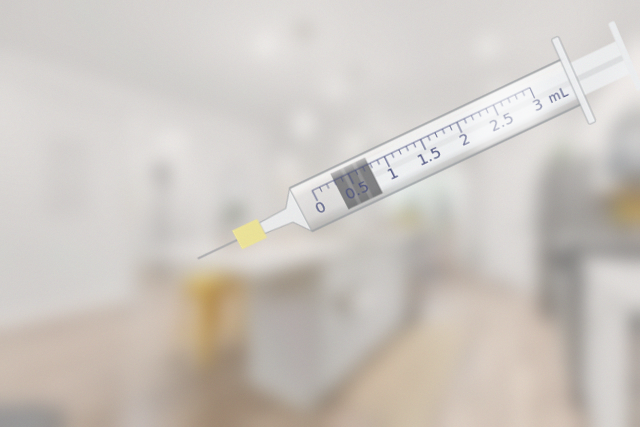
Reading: 0.3mL
